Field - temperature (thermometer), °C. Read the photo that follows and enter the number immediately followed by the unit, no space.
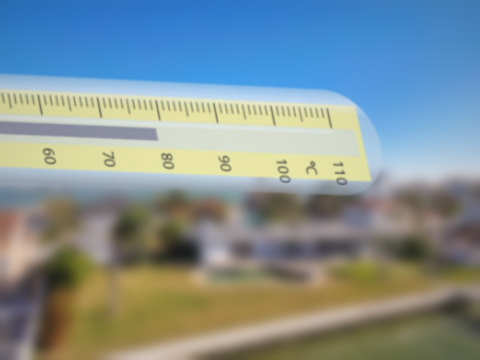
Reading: 79°C
